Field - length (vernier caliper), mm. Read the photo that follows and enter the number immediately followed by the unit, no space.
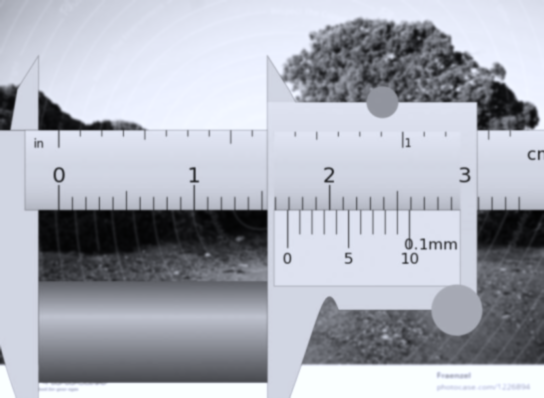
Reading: 16.9mm
